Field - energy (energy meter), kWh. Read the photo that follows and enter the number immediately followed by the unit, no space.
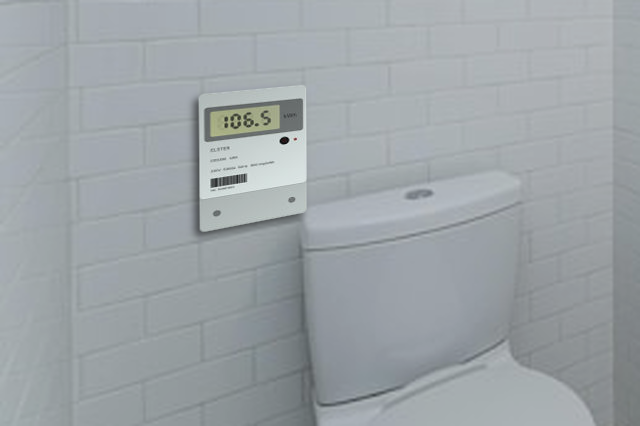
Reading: 106.5kWh
